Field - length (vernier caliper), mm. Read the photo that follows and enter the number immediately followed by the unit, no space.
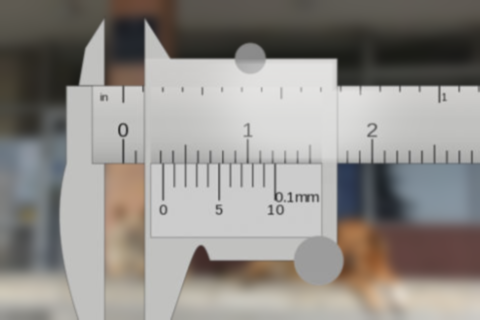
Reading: 3.2mm
